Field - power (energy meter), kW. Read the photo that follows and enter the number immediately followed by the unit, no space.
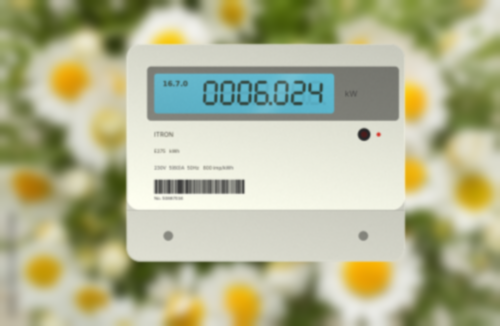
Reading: 6.024kW
